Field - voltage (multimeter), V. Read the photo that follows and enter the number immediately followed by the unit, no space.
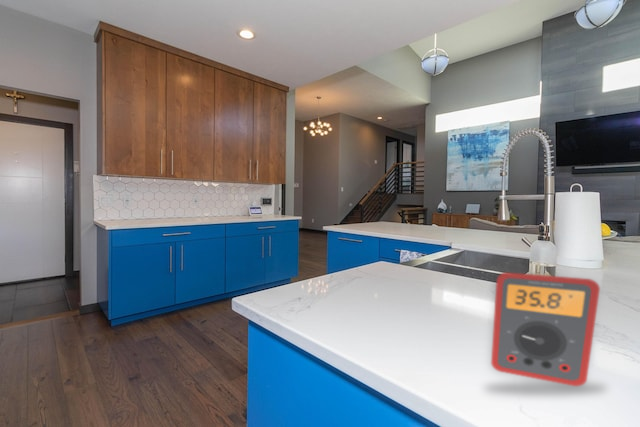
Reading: 35.8V
